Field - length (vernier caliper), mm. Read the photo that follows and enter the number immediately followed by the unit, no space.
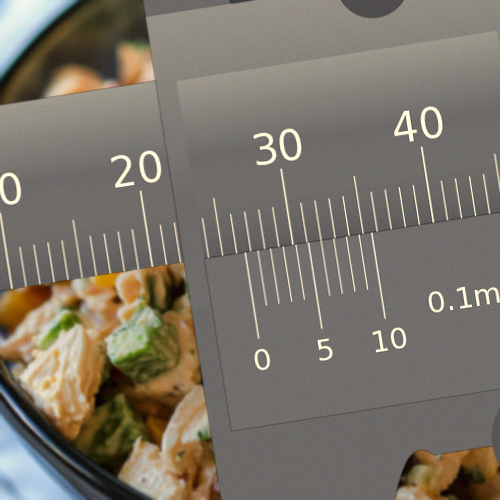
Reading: 26.6mm
